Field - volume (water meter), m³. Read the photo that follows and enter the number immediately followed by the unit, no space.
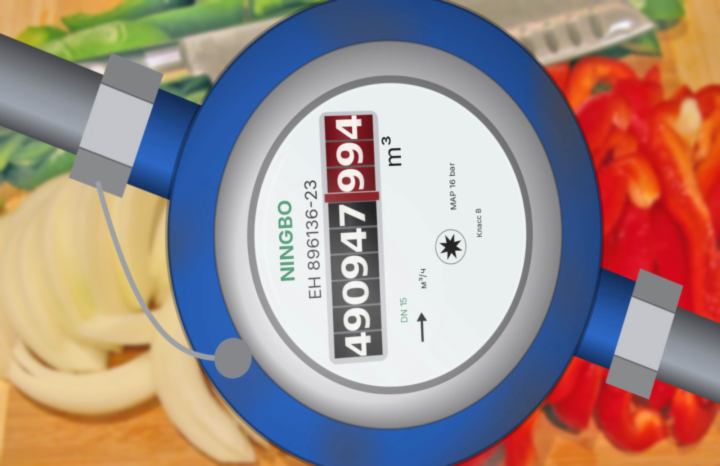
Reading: 490947.994m³
